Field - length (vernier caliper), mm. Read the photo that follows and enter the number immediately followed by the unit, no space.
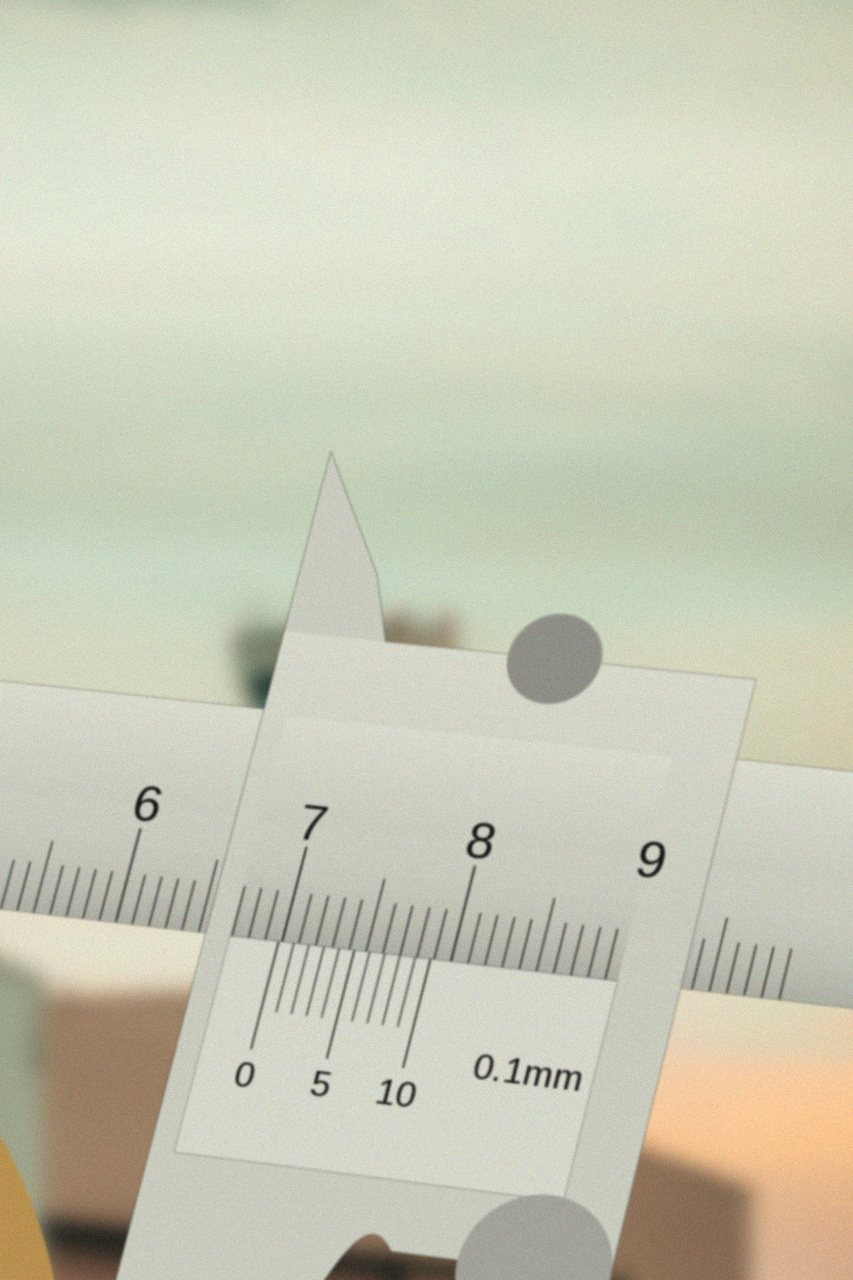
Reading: 69.8mm
